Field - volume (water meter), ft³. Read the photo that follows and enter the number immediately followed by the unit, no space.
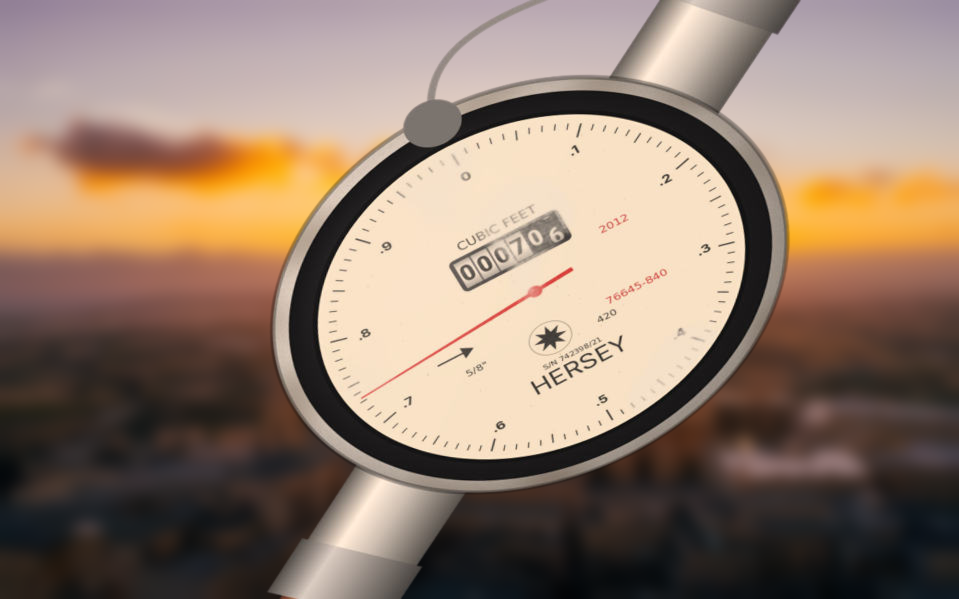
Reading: 705.73ft³
